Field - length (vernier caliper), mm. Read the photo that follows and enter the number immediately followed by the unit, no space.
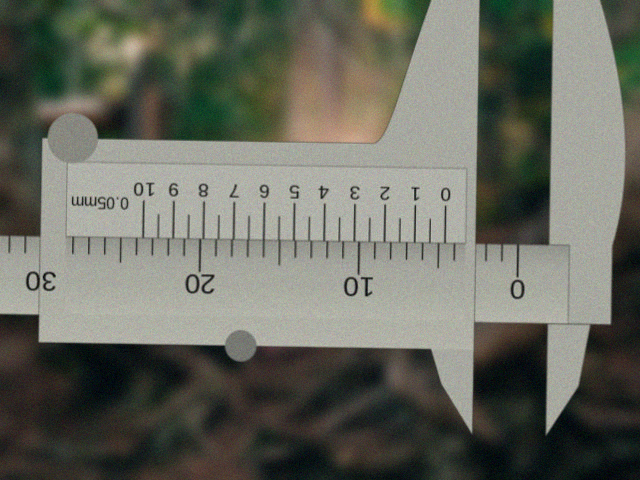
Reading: 4.6mm
